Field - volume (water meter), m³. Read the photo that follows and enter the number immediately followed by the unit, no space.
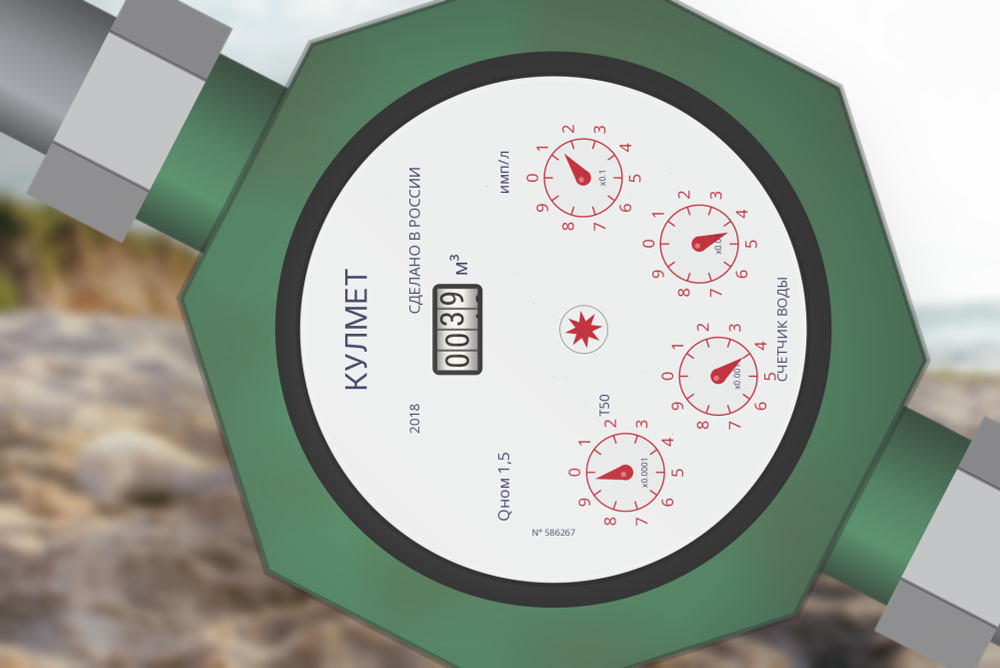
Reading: 39.1439m³
